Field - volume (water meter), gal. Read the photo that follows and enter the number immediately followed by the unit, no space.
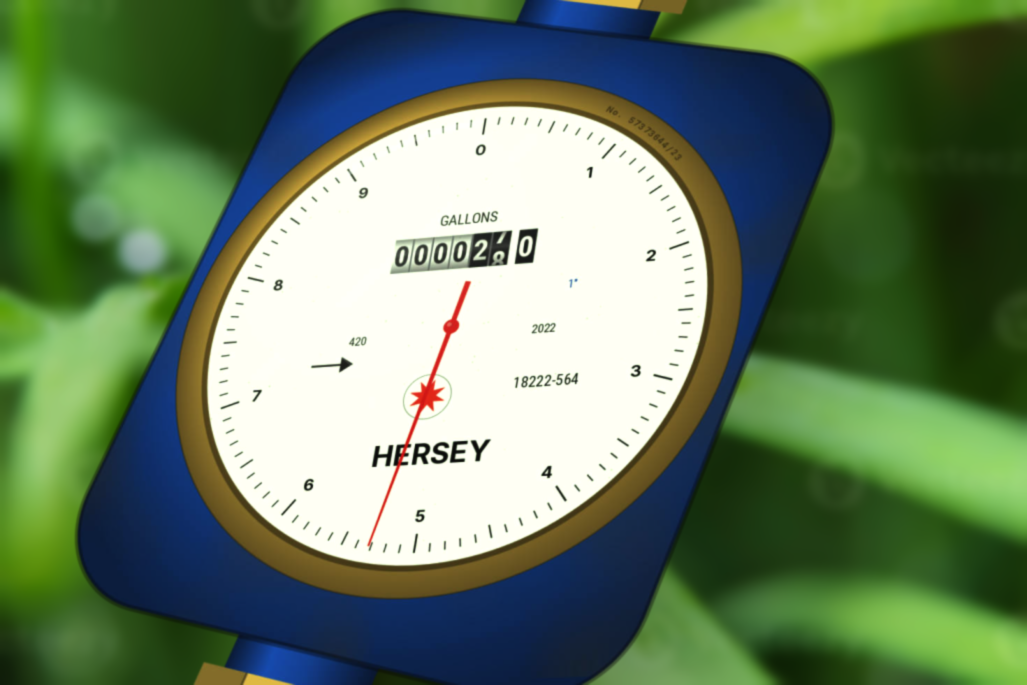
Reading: 275.3gal
